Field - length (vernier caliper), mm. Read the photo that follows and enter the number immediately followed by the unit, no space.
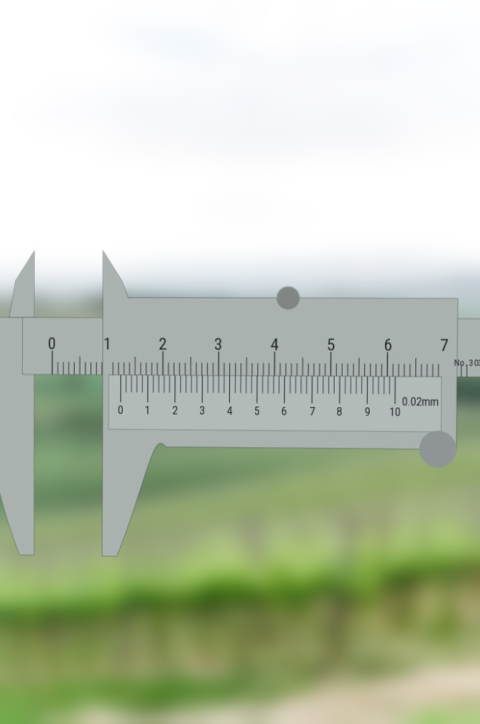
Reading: 12.4mm
